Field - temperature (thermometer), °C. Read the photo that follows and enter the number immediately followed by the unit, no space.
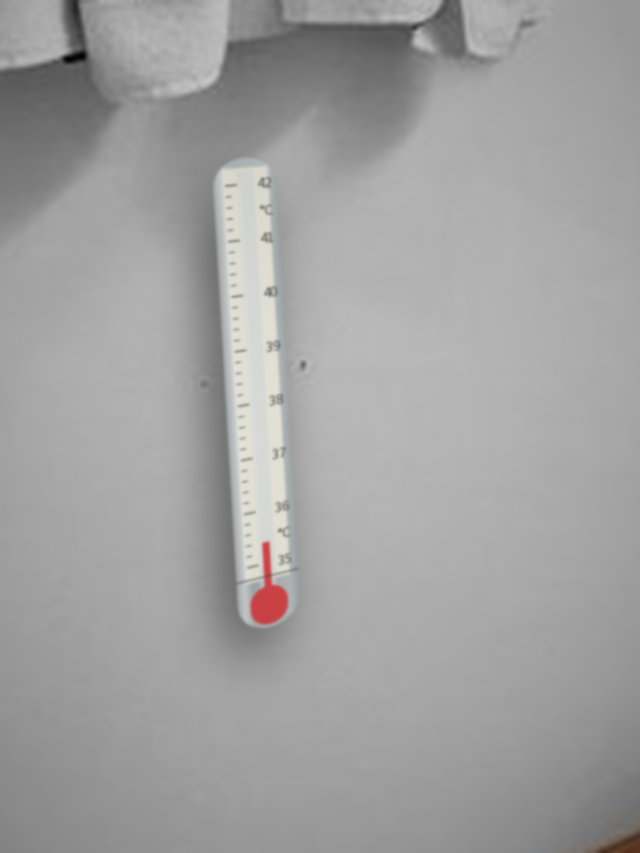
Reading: 35.4°C
